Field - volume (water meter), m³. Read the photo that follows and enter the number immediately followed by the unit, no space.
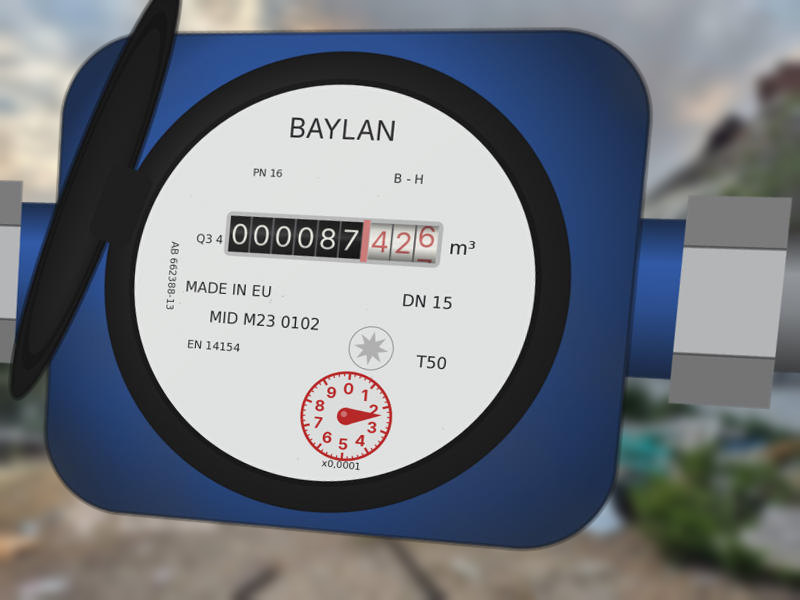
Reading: 87.4262m³
